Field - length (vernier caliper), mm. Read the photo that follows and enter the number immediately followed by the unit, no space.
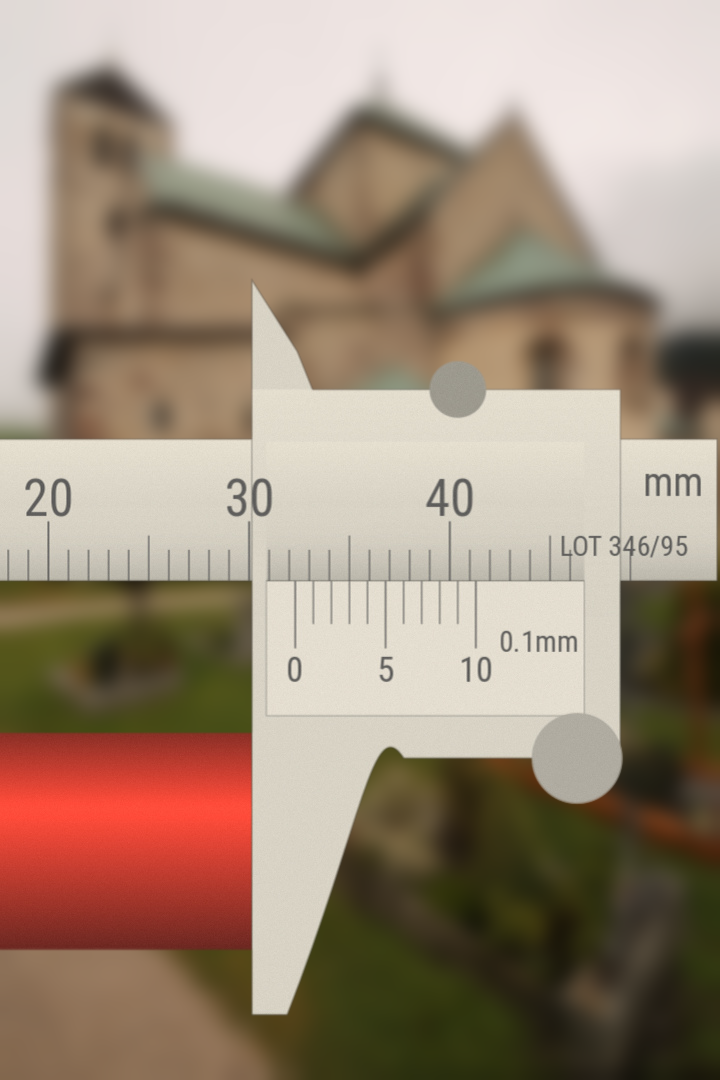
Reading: 32.3mm
